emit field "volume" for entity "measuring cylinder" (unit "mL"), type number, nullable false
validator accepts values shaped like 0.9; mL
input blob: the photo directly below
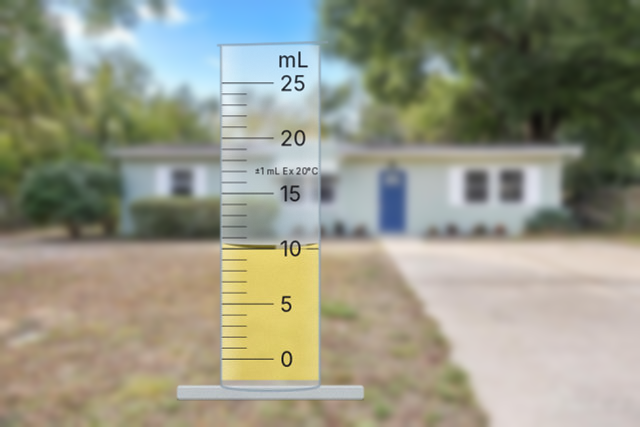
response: 10; mL
